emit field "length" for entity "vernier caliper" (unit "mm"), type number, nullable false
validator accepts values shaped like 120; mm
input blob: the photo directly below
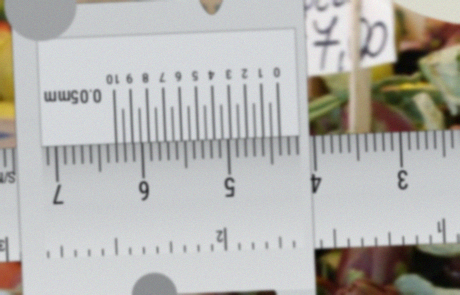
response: 44.0; mm
